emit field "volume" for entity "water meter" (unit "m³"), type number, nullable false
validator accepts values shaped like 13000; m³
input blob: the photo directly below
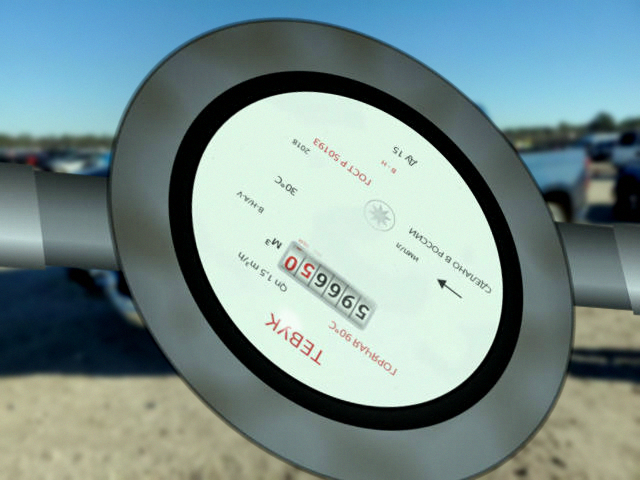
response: 5966.50; m³
